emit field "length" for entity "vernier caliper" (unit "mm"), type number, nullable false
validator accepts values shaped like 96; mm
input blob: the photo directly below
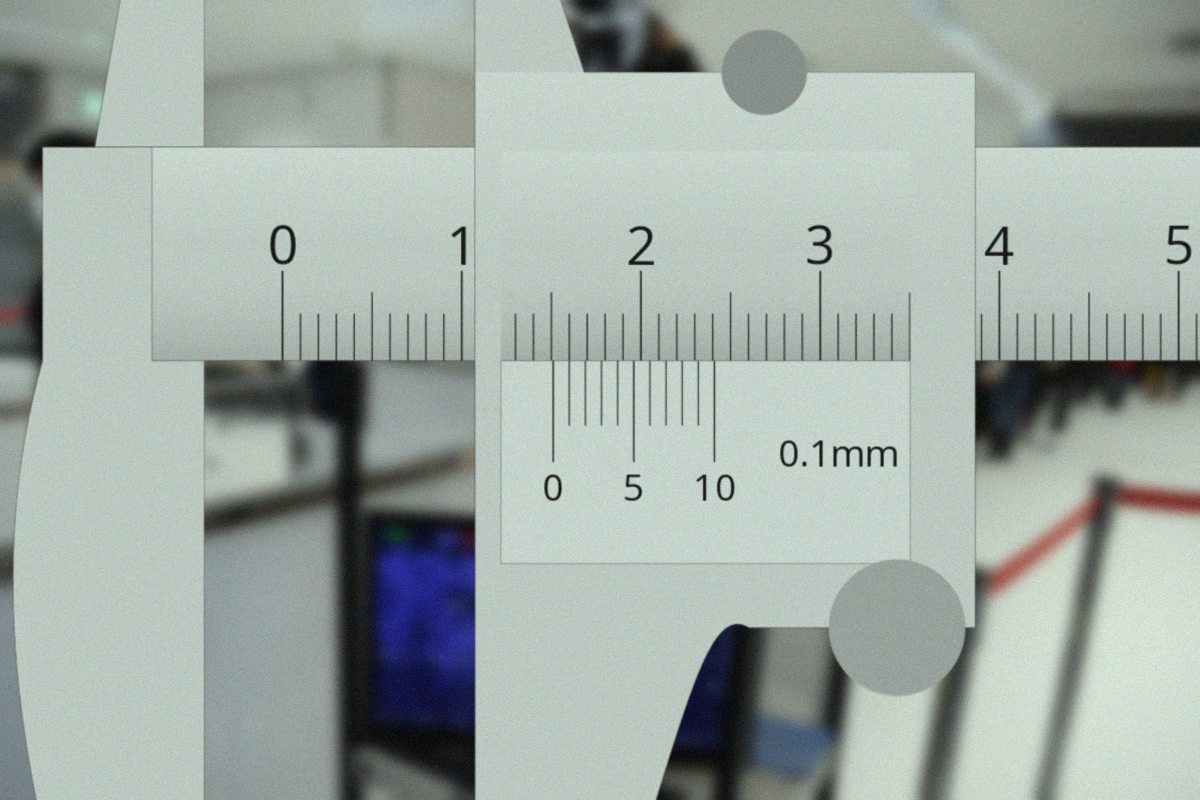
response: 15.1; mm
